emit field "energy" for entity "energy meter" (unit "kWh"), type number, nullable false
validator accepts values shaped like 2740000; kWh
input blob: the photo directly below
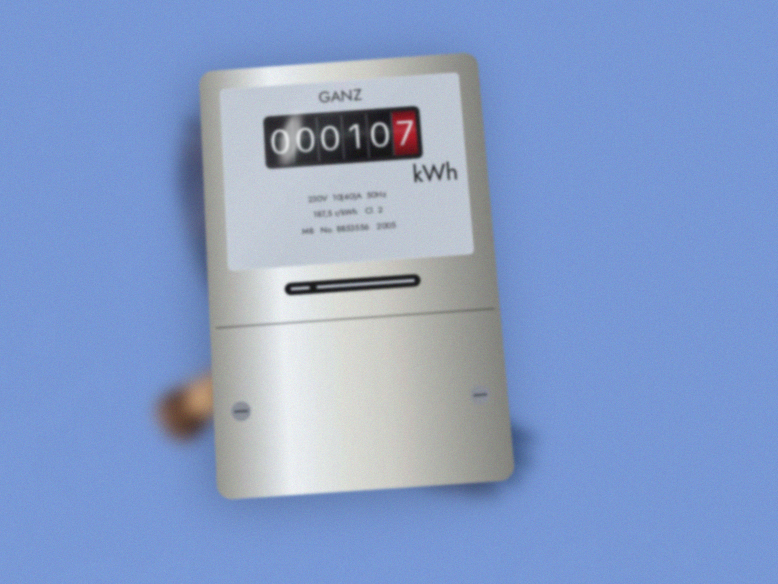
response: 10.7; kWh
